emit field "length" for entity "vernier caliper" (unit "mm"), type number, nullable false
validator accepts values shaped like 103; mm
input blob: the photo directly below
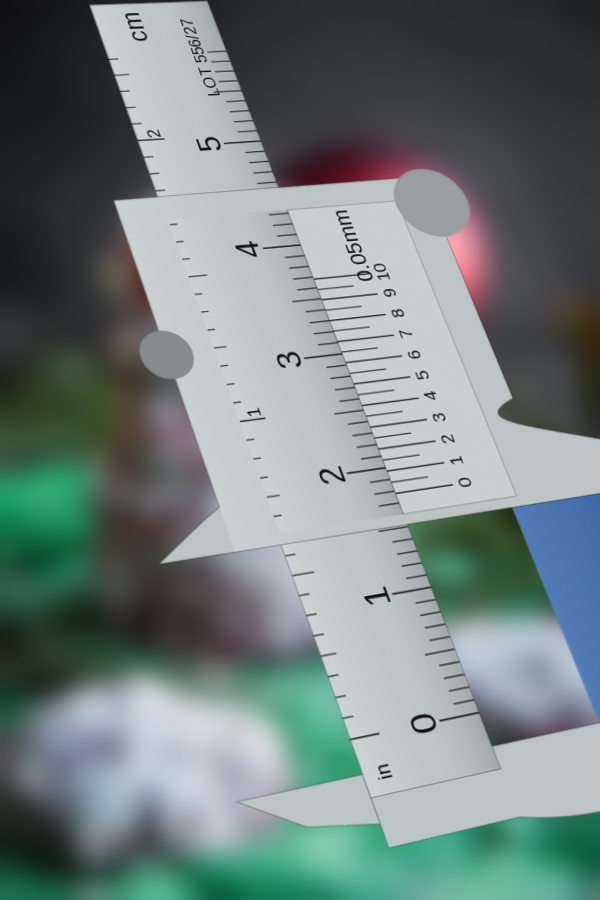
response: 17.8; mm
